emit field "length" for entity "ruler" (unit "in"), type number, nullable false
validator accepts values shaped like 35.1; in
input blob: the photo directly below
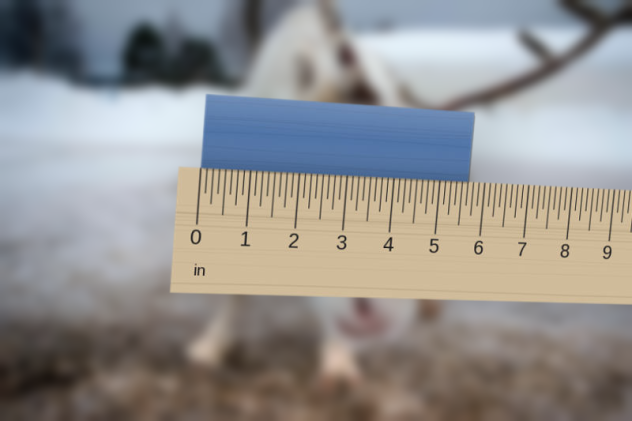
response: 5.625; in
